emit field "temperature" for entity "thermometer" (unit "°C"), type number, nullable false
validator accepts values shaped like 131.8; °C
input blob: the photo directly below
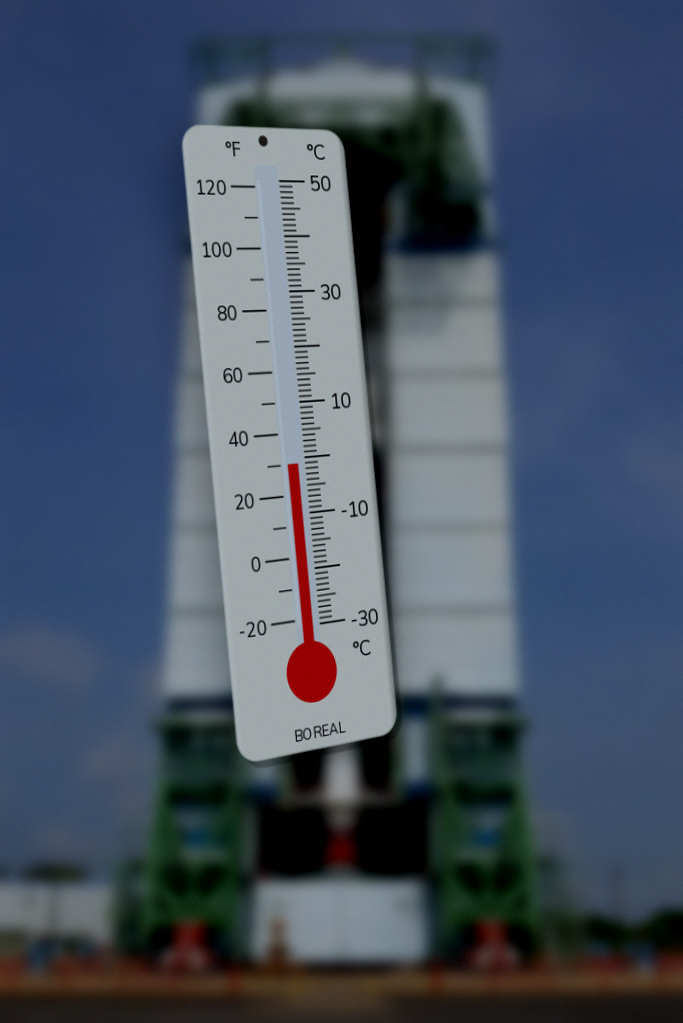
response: -1; °C
